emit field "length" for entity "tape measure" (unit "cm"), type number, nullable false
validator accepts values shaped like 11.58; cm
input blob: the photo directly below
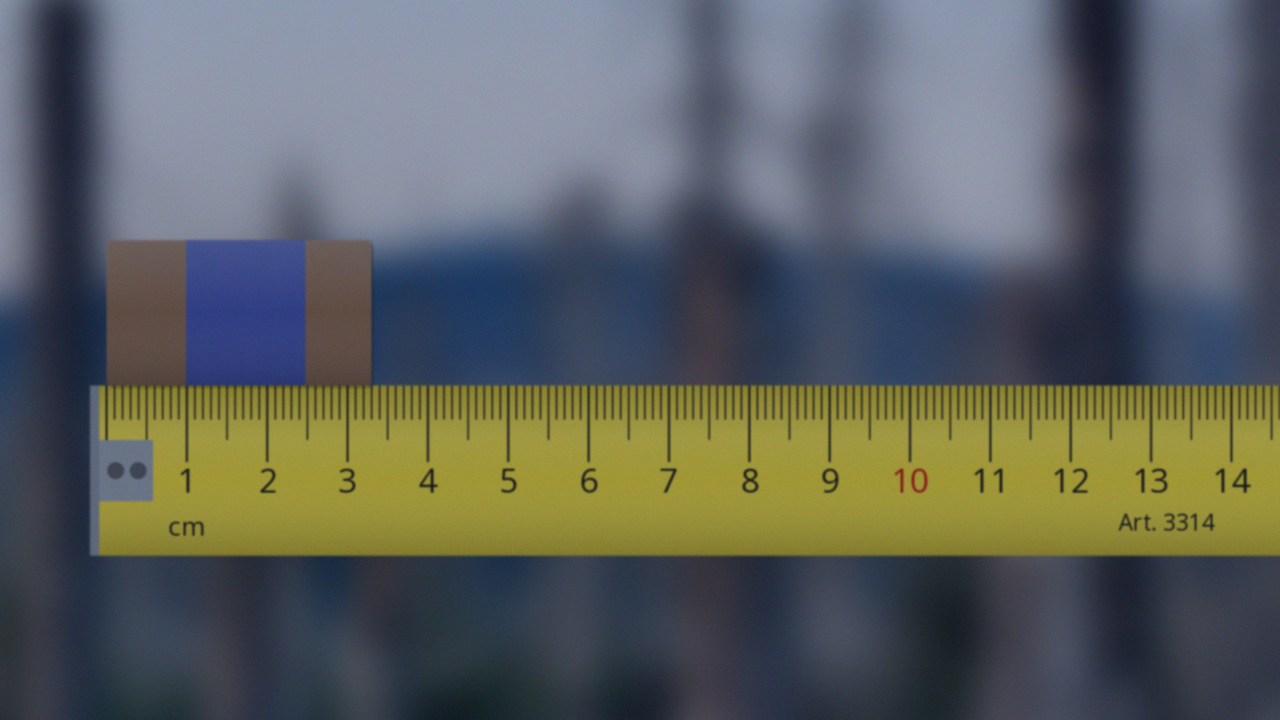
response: 3.3; cm
